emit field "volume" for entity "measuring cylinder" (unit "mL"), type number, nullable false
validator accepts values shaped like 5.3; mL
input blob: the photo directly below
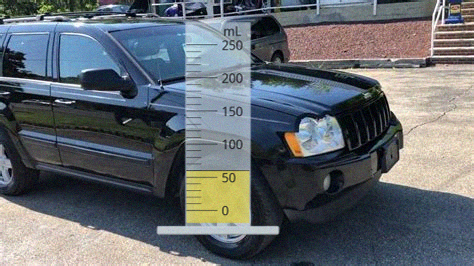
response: 60; mL
